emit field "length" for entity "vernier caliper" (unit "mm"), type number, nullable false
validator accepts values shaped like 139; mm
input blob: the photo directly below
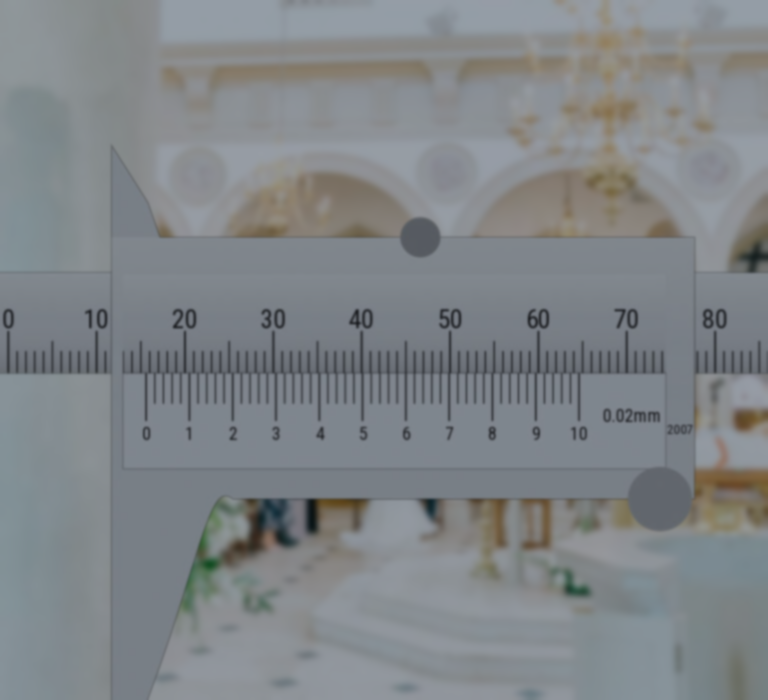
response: 15.6; mm
